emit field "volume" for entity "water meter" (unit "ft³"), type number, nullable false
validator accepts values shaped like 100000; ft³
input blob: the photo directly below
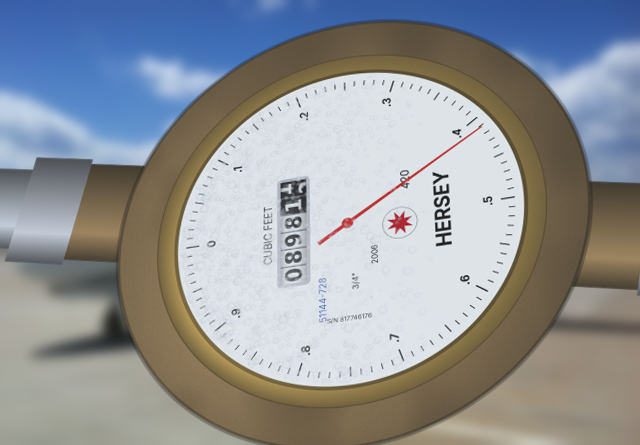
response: 89811.41; ft³
